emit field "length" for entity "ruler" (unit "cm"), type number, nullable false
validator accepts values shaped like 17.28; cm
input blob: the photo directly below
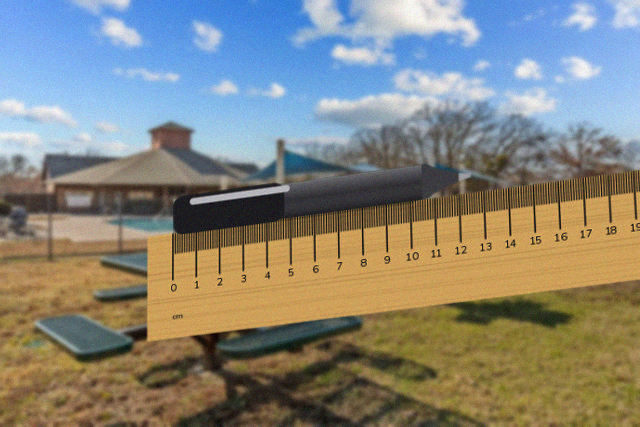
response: 12.5; cm
